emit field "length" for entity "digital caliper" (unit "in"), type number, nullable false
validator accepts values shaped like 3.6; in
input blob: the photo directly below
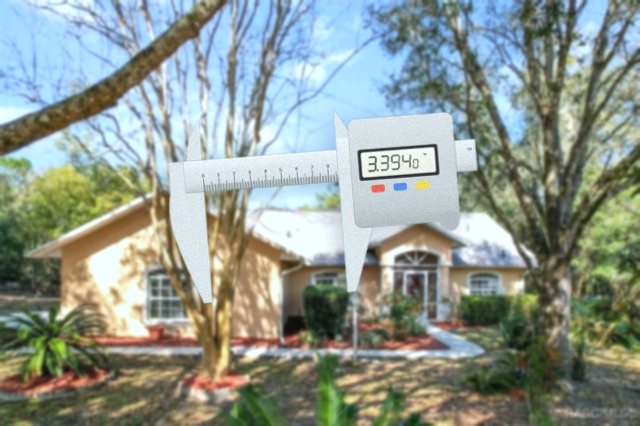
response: 3.3940; in
